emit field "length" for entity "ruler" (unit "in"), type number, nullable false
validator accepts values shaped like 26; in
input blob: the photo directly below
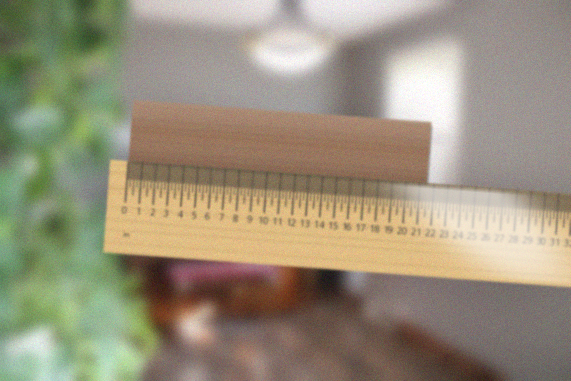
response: 21.5; in
